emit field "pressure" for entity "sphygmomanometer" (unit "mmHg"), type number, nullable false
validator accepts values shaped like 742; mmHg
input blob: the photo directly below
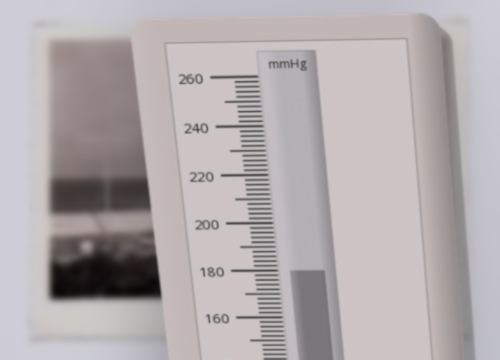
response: 180; mmHg
